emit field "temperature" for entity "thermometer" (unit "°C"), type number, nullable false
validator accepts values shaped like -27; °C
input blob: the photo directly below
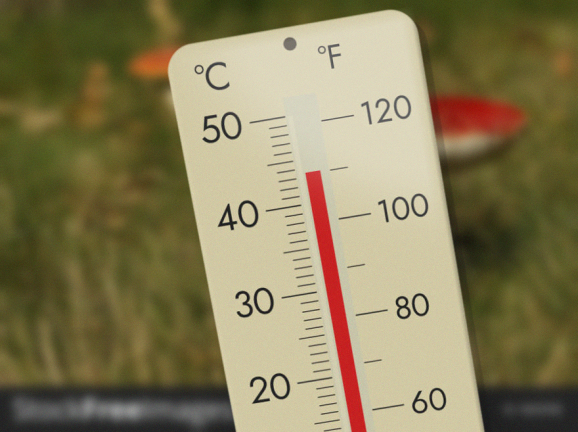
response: 43.5; °C
